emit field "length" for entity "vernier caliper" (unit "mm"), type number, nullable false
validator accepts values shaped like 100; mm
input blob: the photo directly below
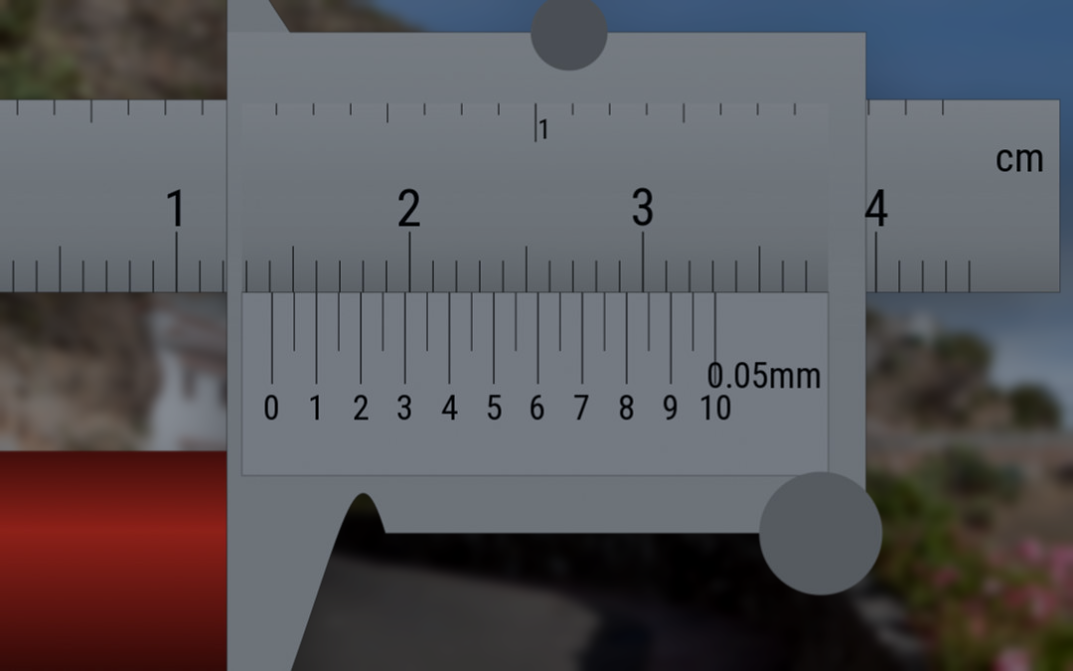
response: 14.10; mm
